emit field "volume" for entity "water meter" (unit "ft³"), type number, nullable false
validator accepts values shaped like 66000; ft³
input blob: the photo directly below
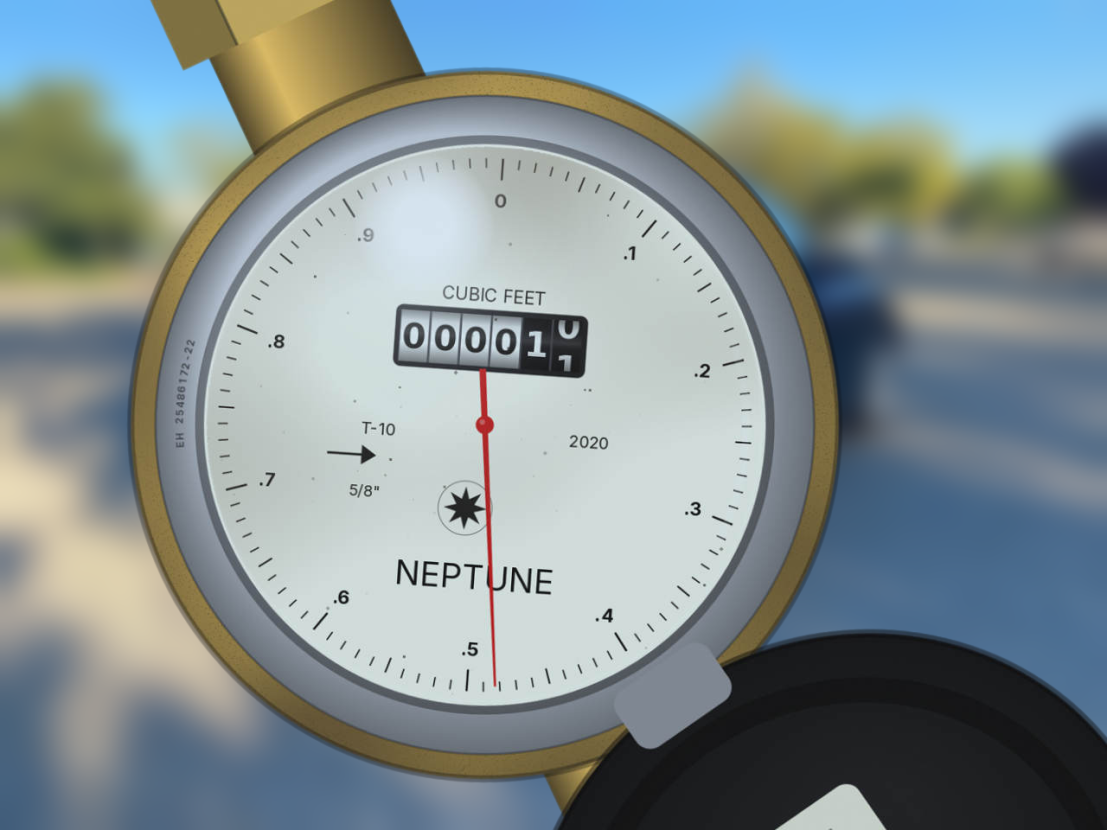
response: 10.48; ft³
